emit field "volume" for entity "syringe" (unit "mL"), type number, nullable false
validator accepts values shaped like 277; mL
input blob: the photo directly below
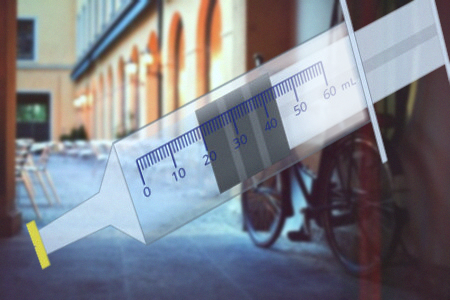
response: 20; mL
